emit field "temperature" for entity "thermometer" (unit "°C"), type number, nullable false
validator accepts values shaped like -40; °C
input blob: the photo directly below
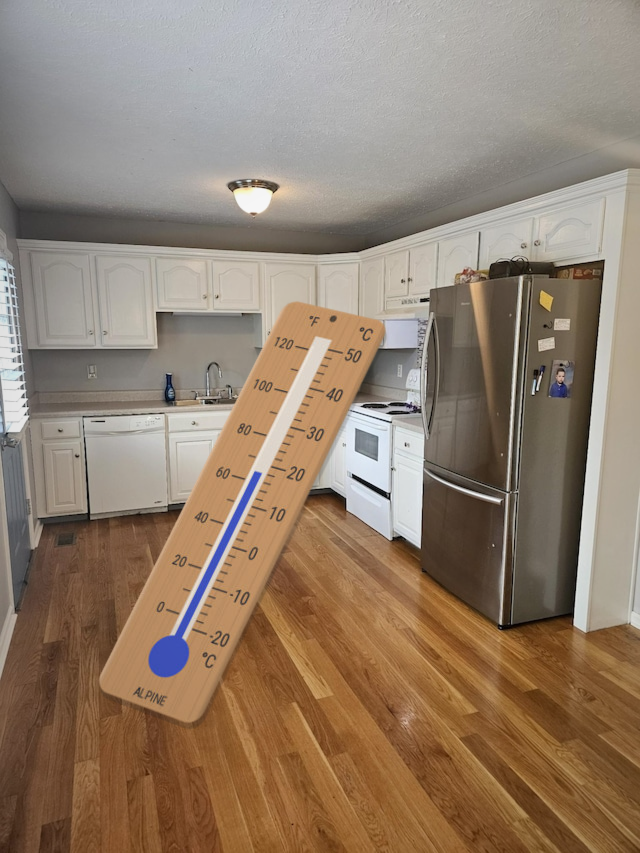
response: 18; °C
